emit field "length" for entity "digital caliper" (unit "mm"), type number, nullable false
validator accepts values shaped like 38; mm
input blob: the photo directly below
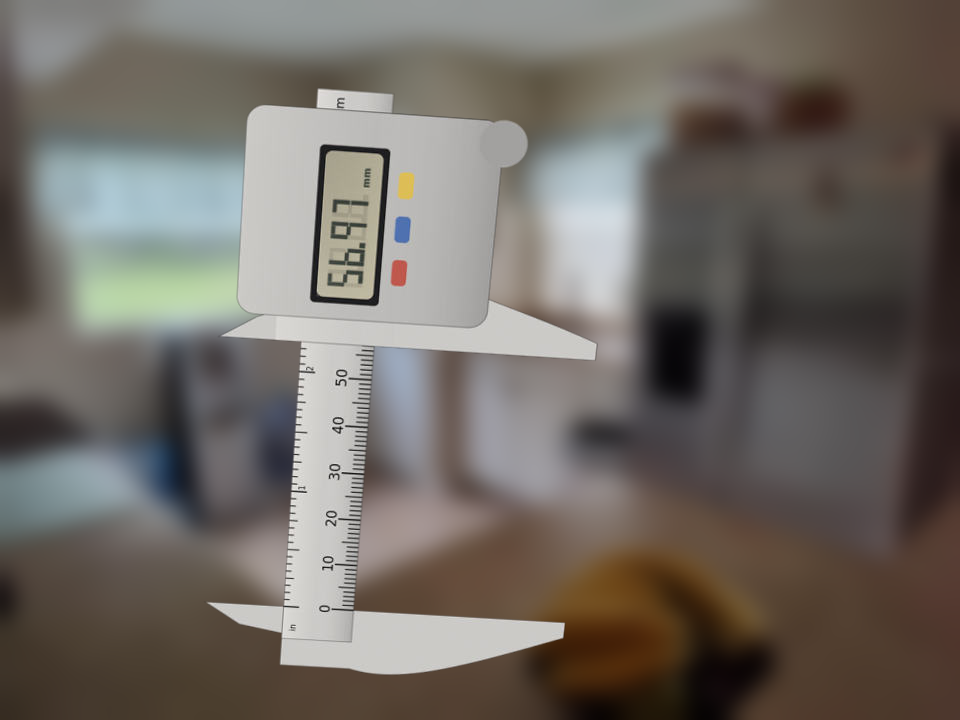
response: 56.97; mm
